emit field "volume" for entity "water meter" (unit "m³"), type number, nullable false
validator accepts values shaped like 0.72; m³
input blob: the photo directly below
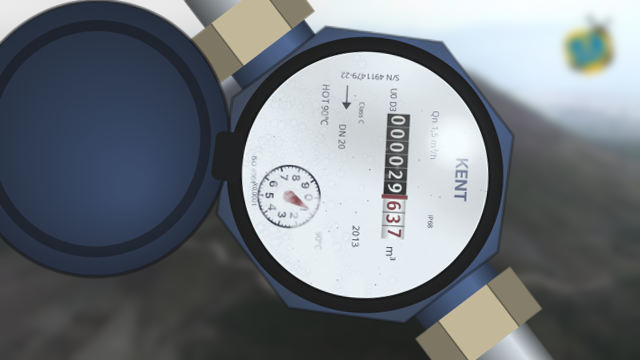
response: 29.6370; m³
